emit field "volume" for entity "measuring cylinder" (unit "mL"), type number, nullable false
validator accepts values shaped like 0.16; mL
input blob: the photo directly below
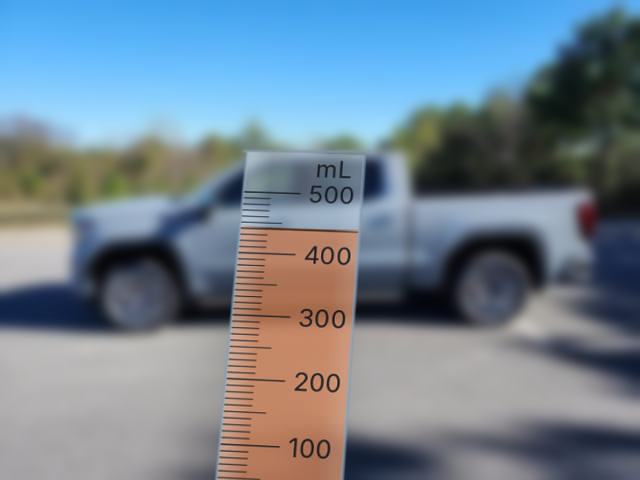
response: 440; mL
